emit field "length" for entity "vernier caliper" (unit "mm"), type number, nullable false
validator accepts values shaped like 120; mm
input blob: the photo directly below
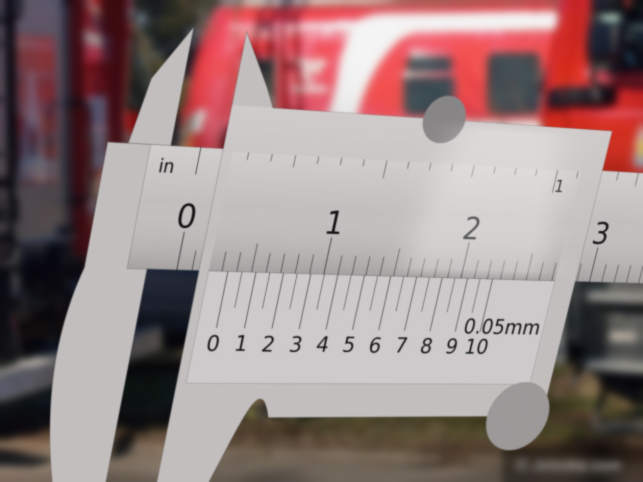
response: 3.4; mm
